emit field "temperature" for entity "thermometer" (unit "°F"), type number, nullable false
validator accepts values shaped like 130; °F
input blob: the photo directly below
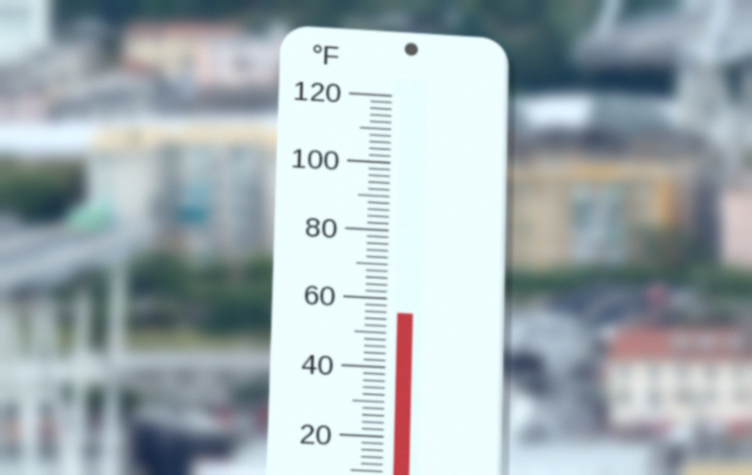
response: 56; °F
